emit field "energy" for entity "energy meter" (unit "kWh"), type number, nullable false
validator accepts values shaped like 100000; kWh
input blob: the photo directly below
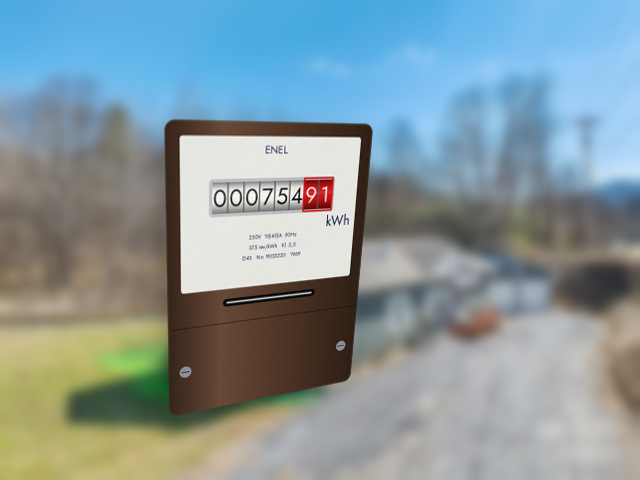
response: 754.91; kWh
